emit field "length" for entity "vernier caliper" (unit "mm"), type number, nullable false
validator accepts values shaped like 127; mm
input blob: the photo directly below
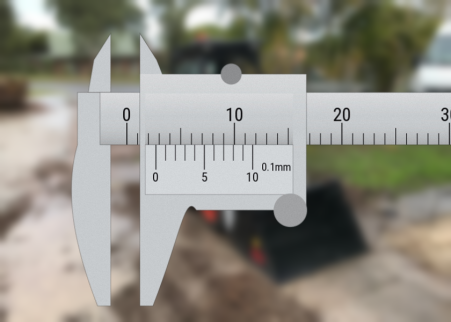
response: 2.7; mm
